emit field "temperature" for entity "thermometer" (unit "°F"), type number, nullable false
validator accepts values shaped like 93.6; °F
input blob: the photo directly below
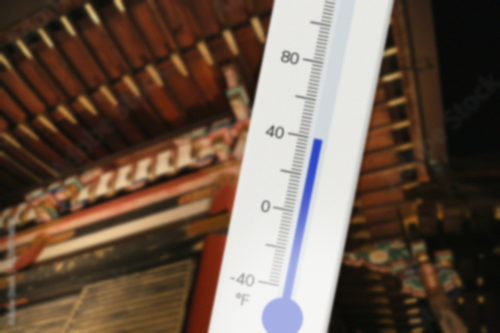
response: 40; °F
